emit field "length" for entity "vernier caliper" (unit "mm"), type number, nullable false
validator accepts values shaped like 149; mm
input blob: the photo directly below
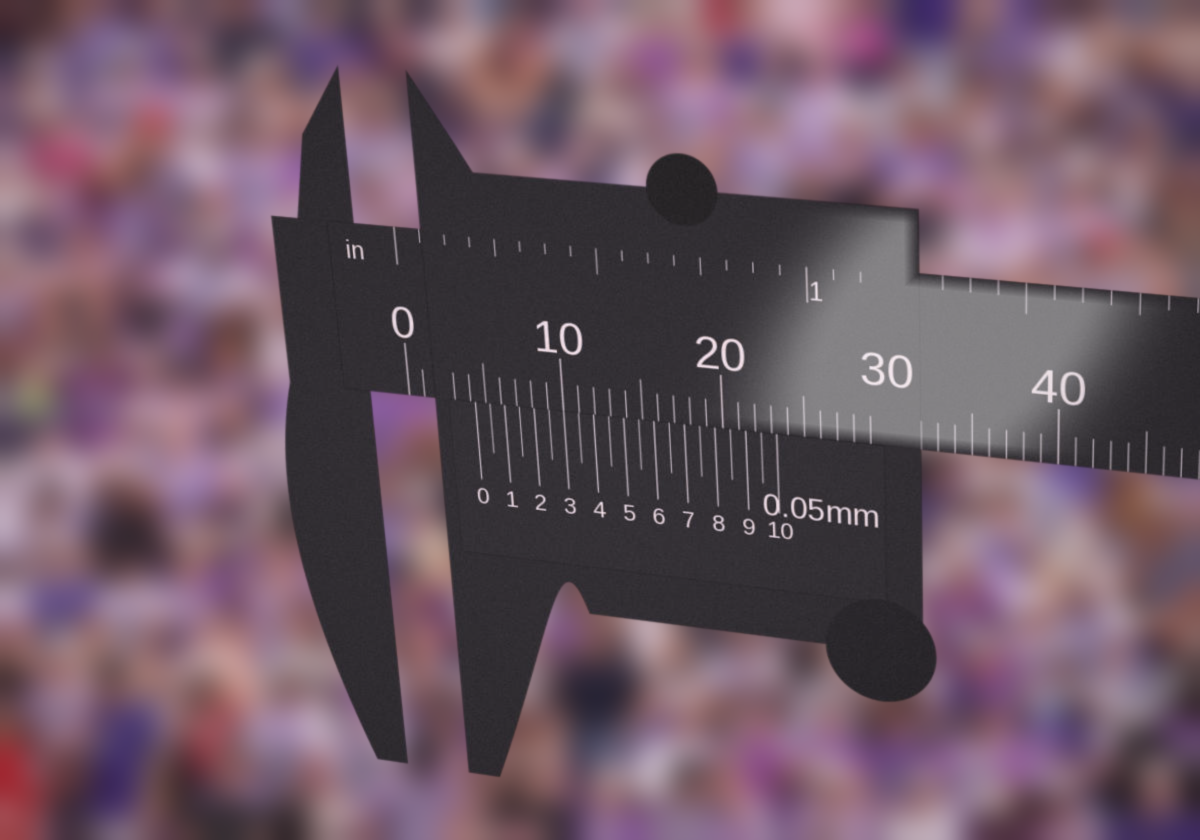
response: 4.3; mm
